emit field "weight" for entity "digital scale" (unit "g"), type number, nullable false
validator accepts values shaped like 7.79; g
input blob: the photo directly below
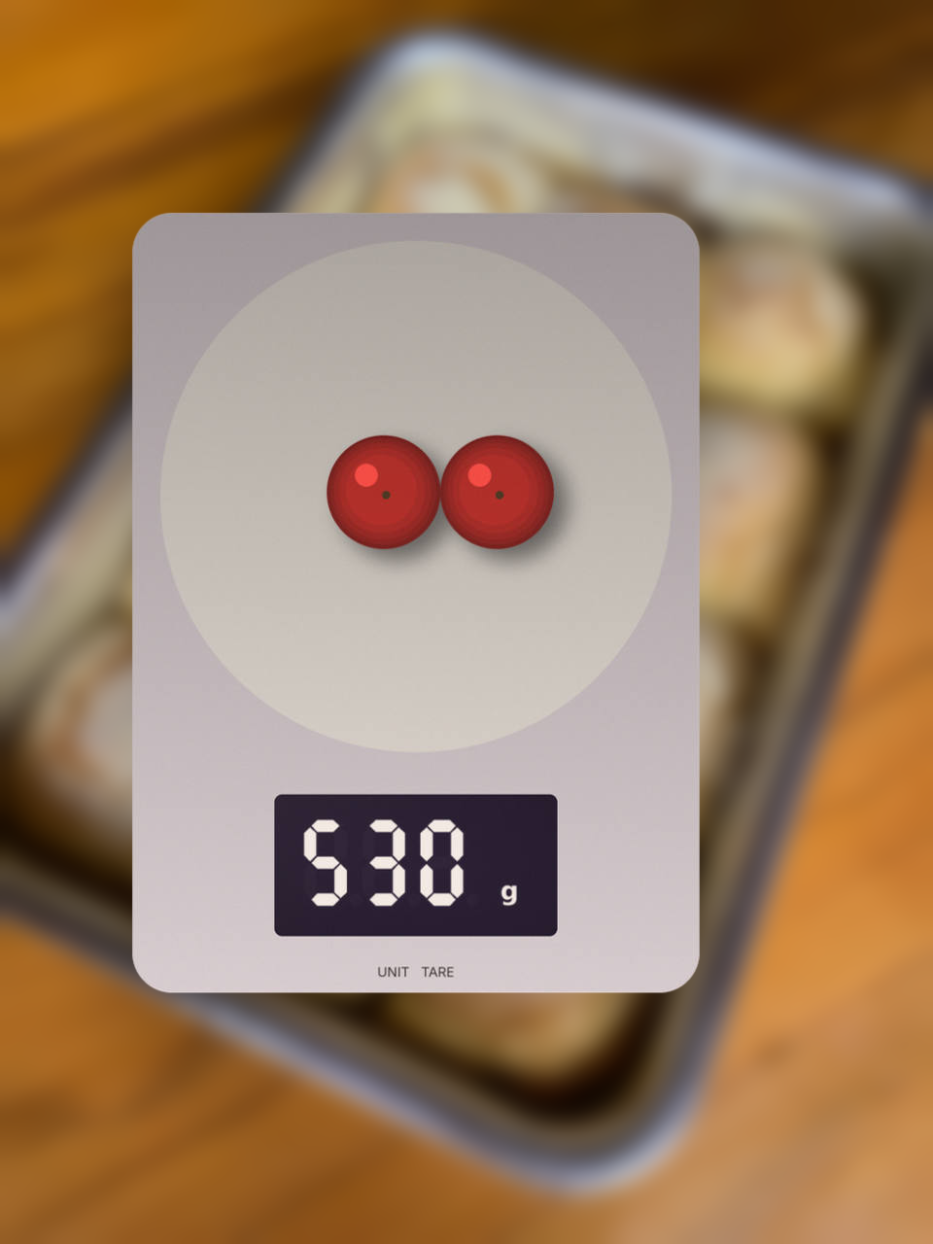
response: 530; g
